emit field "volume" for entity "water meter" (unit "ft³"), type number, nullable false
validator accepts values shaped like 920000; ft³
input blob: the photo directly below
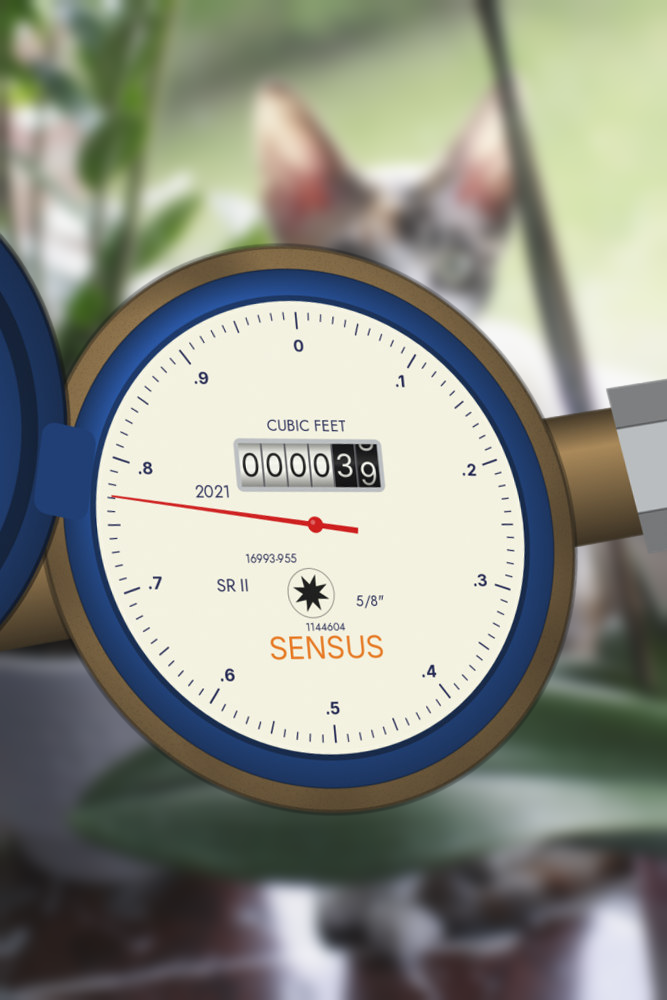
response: 38.77; ft³
